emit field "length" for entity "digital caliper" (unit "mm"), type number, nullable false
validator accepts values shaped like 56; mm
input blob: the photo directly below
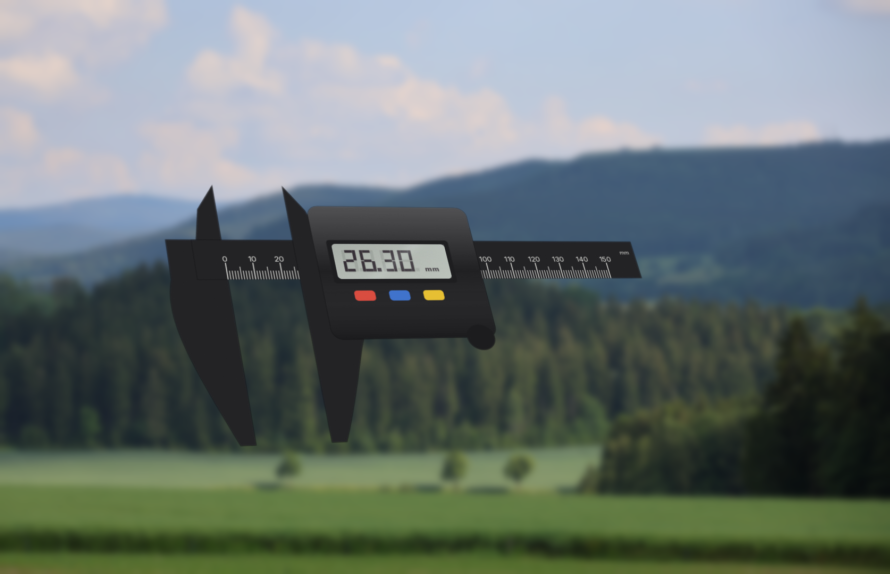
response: 26.30; mm
